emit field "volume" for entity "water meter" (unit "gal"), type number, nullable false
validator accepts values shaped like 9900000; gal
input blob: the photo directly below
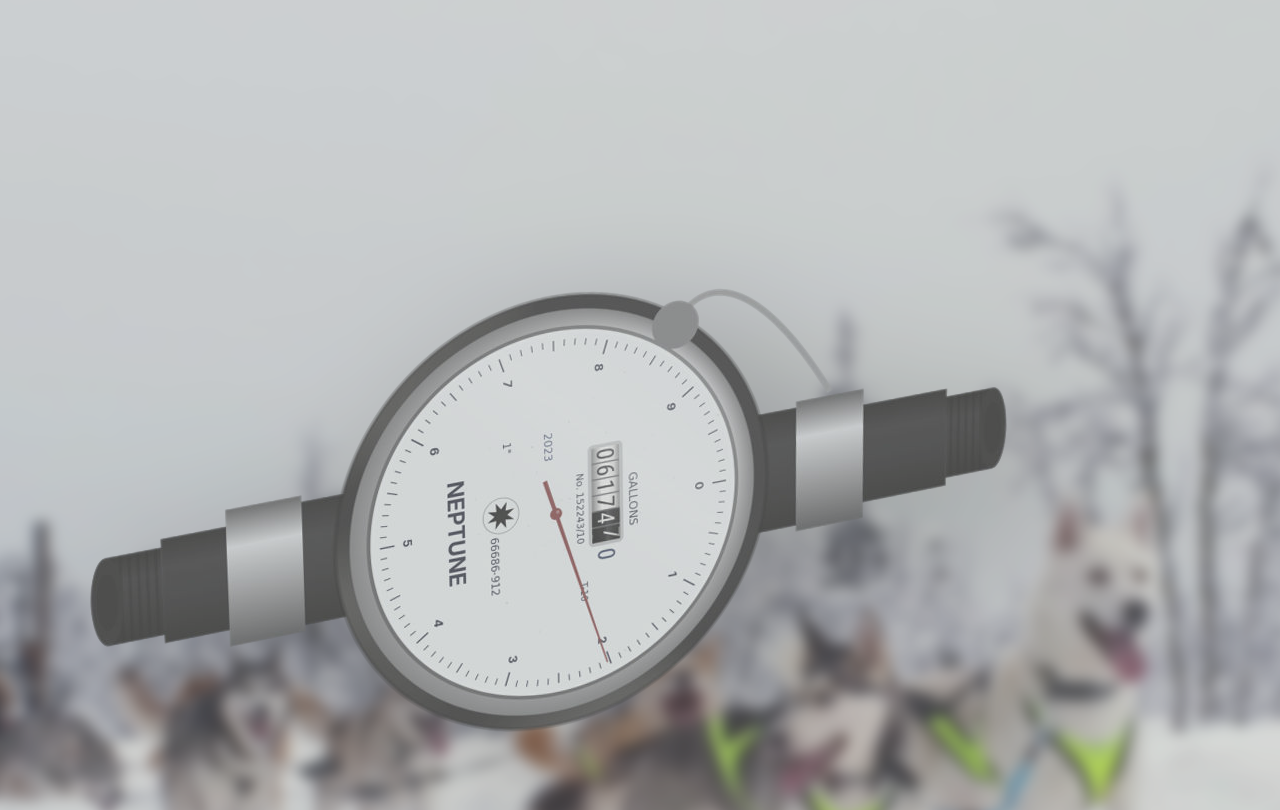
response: 617472.0; gal
